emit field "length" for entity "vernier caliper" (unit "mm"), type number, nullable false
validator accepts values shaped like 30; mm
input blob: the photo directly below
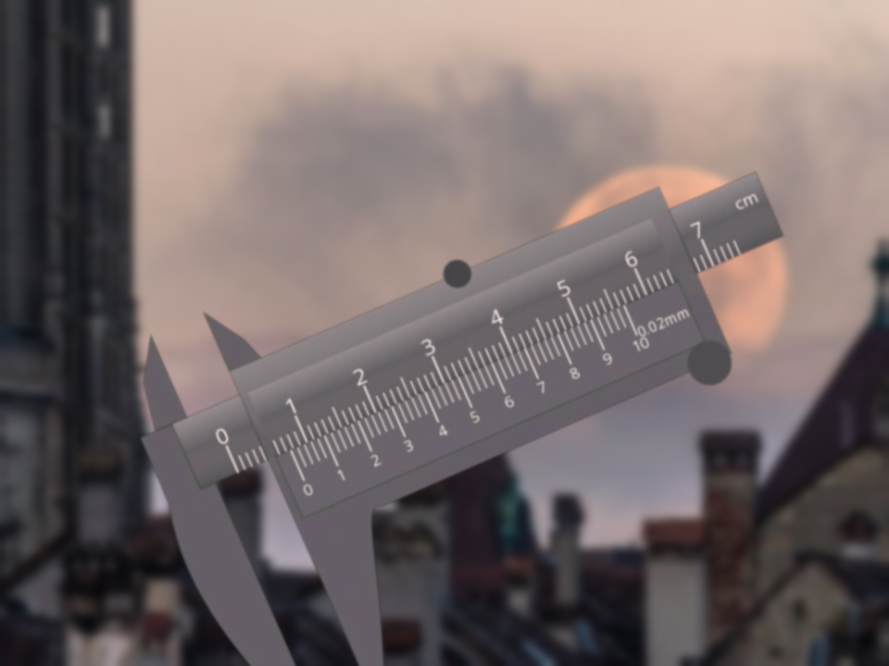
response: 7.6; mm
